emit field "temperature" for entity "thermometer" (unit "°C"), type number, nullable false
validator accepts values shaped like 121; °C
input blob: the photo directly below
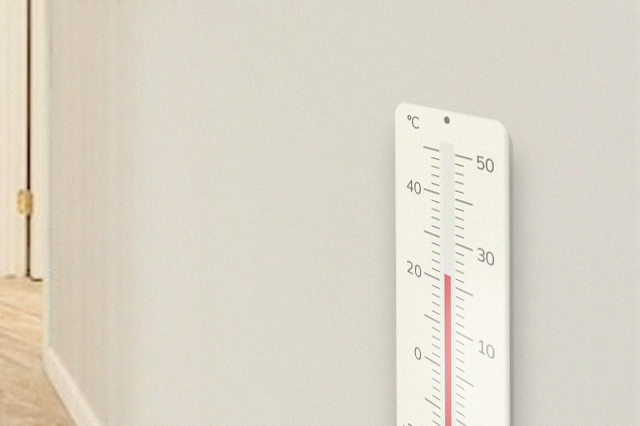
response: 22; °C
